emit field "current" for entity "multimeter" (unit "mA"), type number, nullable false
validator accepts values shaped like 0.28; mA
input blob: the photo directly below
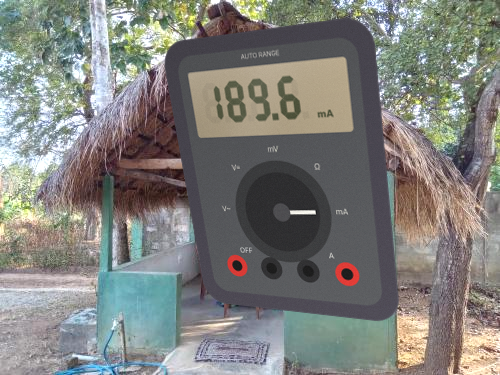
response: 189.6; mA
